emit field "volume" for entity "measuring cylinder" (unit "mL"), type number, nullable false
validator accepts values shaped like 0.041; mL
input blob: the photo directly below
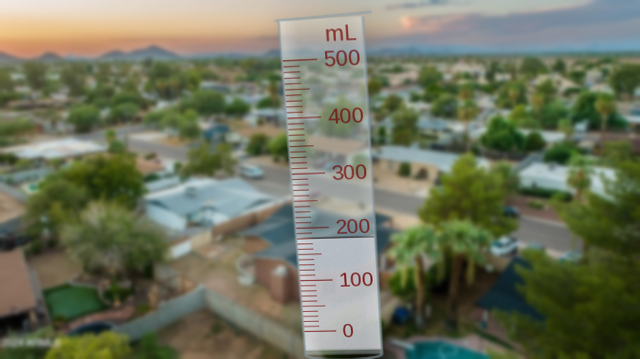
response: 180; mL
